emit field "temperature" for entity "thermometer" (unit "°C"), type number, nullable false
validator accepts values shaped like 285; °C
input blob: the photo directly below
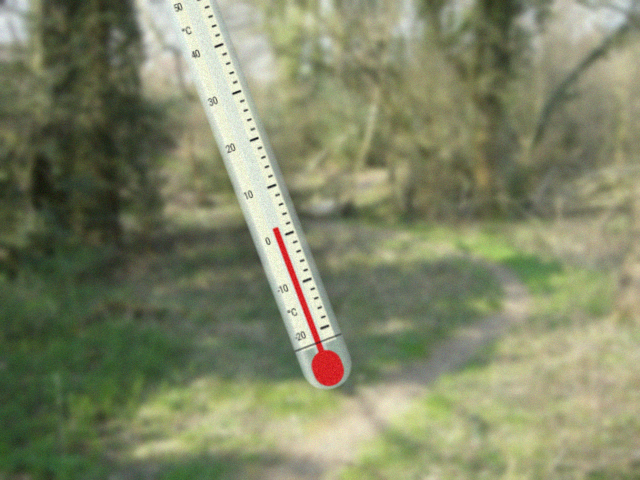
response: 2; °C
